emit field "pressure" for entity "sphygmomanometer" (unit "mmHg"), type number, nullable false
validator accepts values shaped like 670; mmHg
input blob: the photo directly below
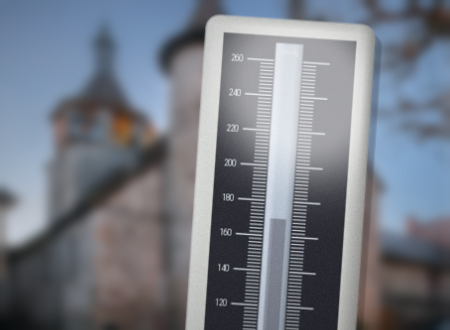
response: 170; mmHg
